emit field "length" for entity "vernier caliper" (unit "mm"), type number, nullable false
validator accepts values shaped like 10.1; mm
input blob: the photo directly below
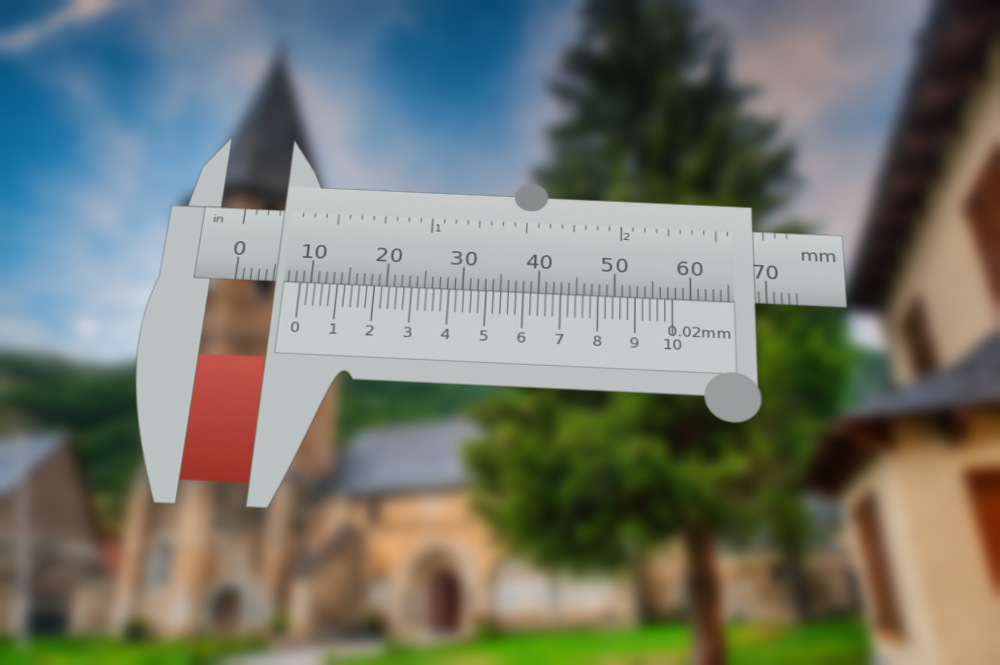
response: 8.6; mm
